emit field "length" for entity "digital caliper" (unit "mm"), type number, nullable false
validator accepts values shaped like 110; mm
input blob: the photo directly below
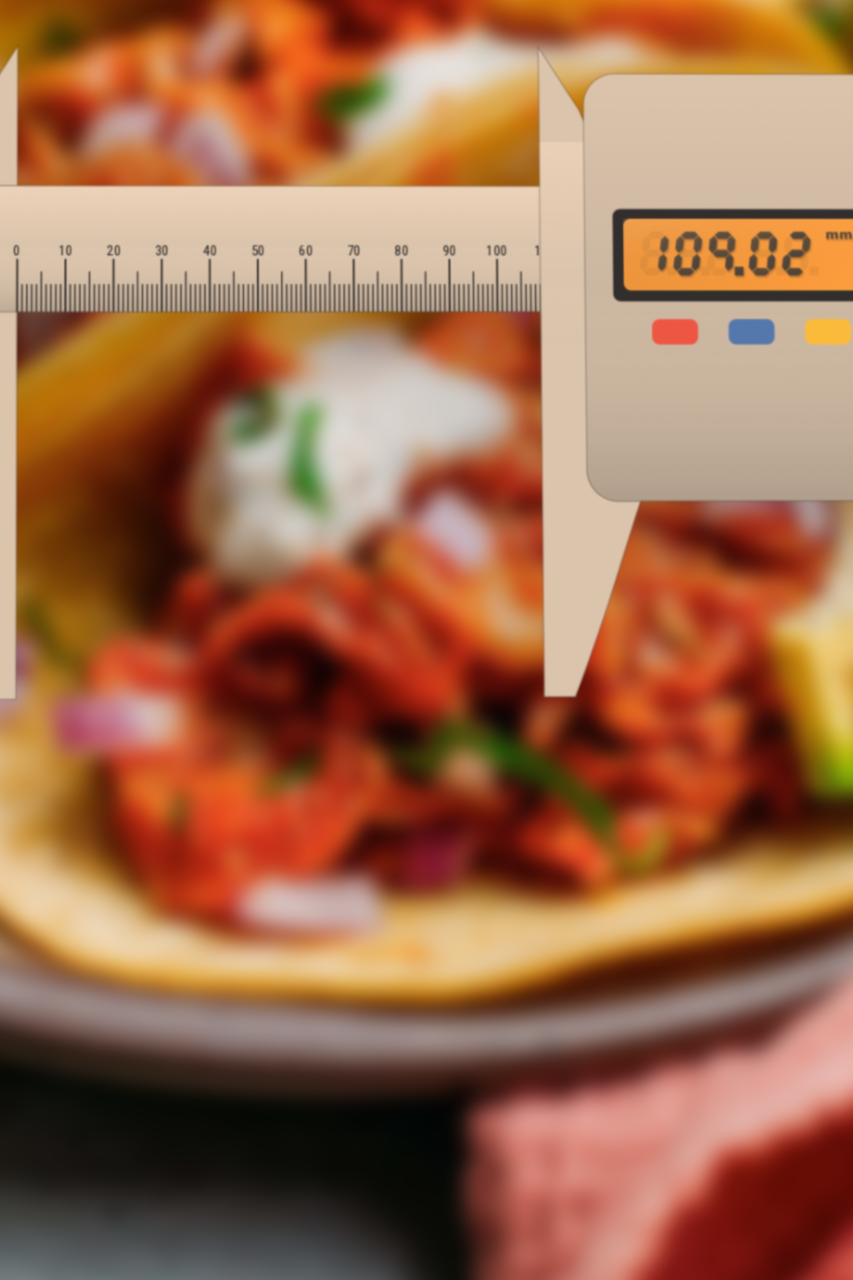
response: 109.02; mm
